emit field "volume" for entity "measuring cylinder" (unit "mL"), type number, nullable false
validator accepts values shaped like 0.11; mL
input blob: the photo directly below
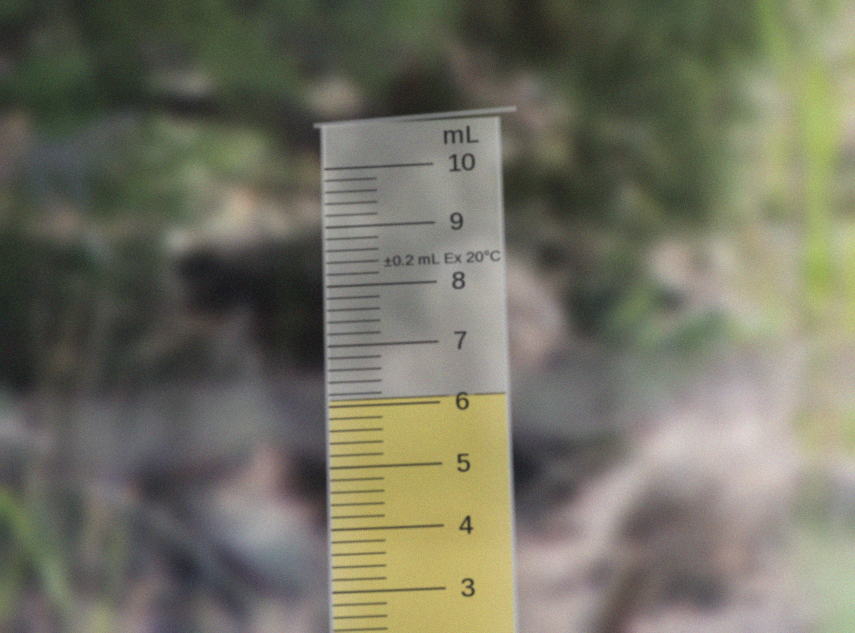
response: 6.1; mL
